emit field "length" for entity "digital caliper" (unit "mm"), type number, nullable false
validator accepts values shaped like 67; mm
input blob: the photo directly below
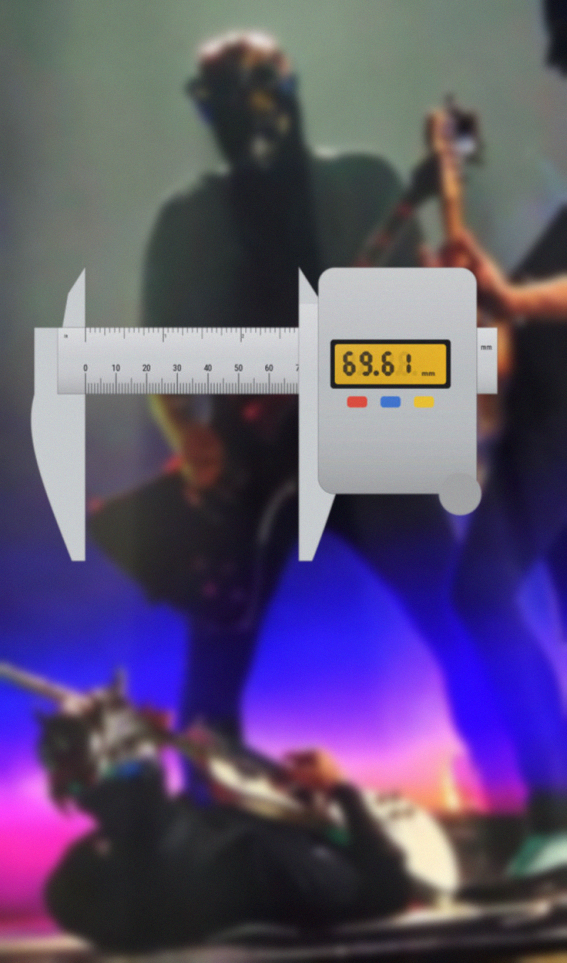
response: 69.61; mm
